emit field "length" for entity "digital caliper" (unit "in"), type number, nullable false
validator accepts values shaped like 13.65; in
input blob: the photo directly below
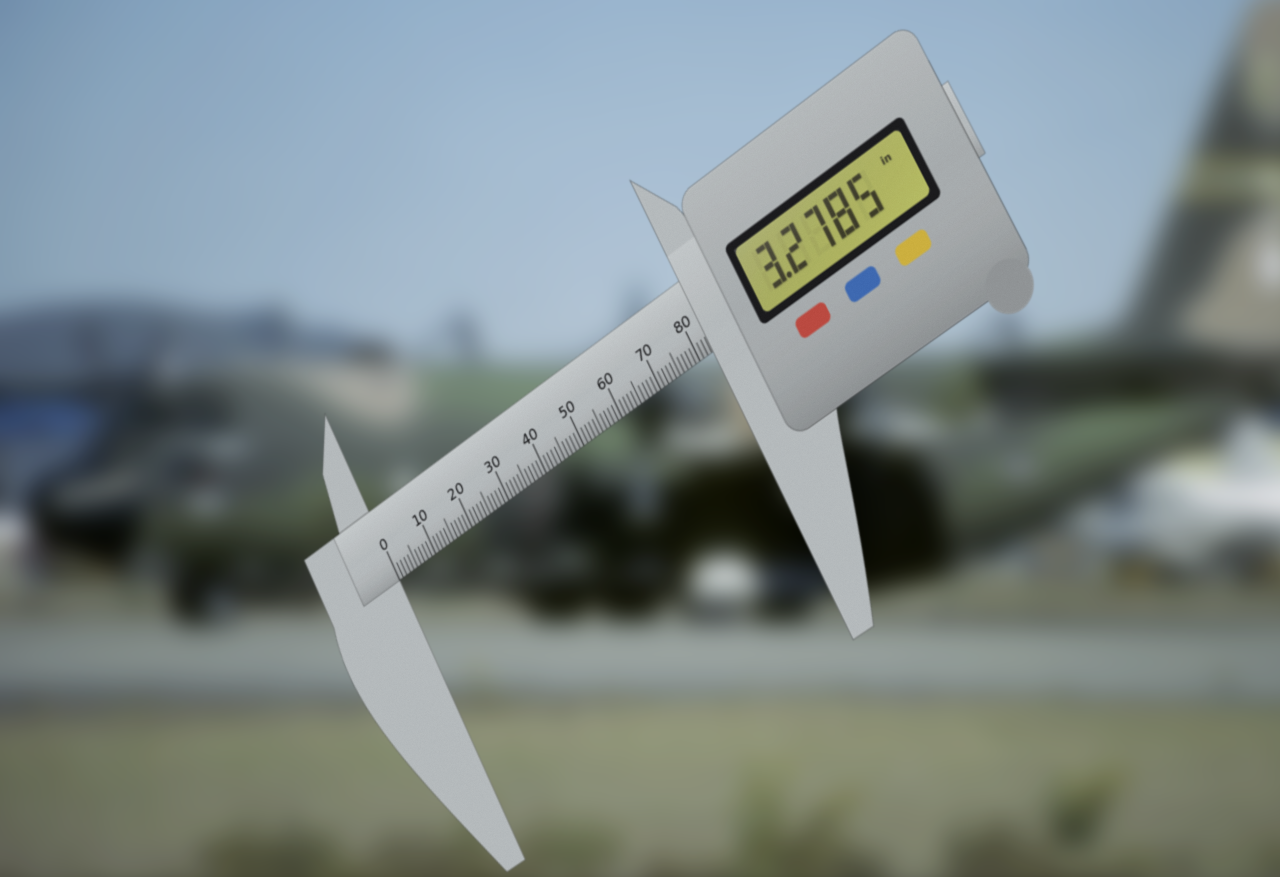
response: 3.2785; in
